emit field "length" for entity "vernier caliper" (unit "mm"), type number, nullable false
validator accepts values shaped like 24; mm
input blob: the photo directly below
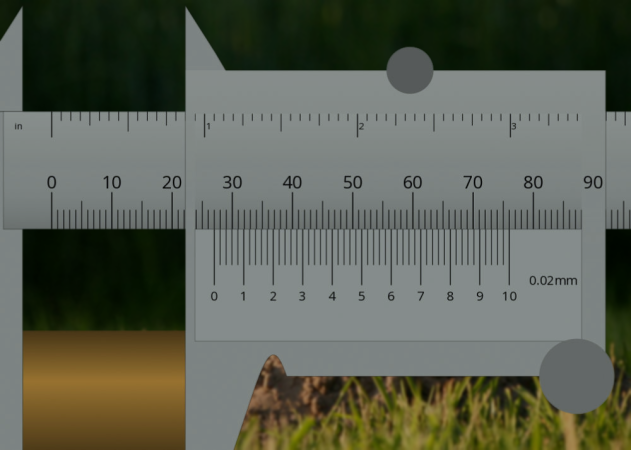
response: 27.0; mm
